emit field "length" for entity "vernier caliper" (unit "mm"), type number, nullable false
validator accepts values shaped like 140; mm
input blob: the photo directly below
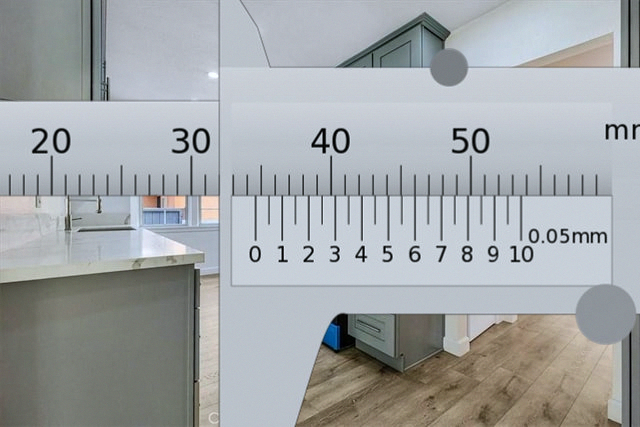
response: 34.6; mm
